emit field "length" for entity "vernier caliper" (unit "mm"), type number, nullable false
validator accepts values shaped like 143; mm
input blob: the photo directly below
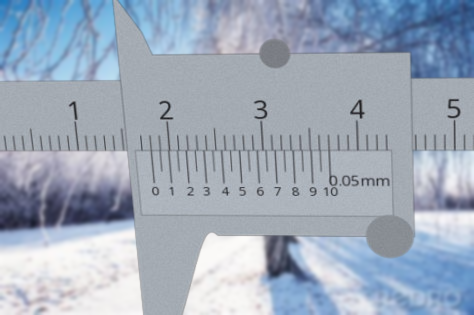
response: 18.0; mm
